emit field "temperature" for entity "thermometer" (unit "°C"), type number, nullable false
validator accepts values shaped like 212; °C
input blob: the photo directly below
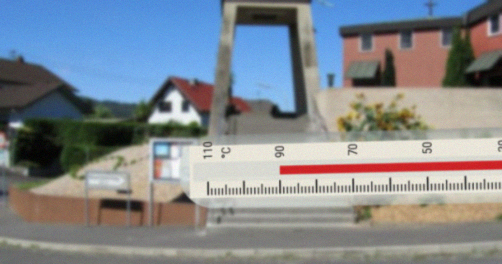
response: 90; °C
